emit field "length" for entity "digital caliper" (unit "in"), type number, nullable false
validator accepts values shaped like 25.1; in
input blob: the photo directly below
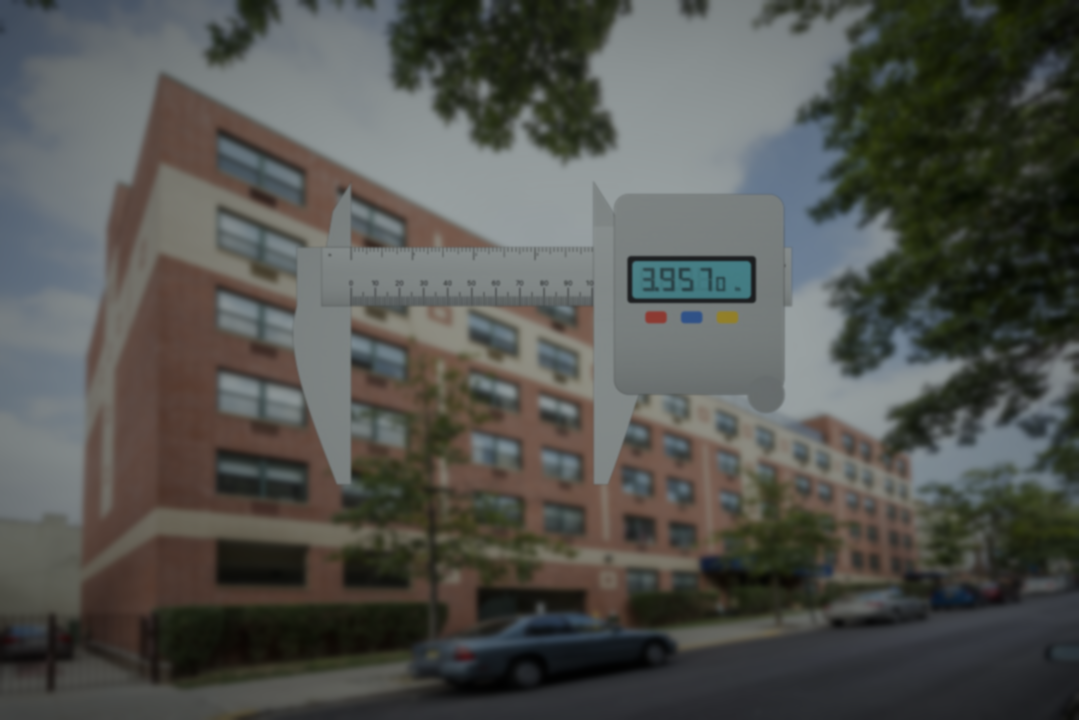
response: 3.9570; in
